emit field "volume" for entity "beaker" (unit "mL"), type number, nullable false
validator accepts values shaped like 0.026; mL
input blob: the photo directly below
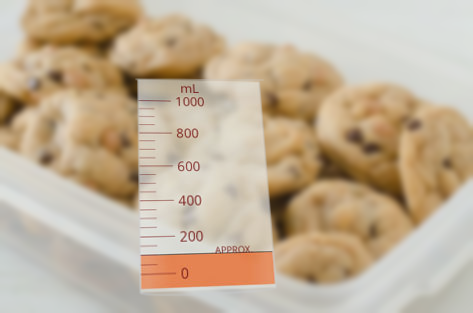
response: 100; mL
